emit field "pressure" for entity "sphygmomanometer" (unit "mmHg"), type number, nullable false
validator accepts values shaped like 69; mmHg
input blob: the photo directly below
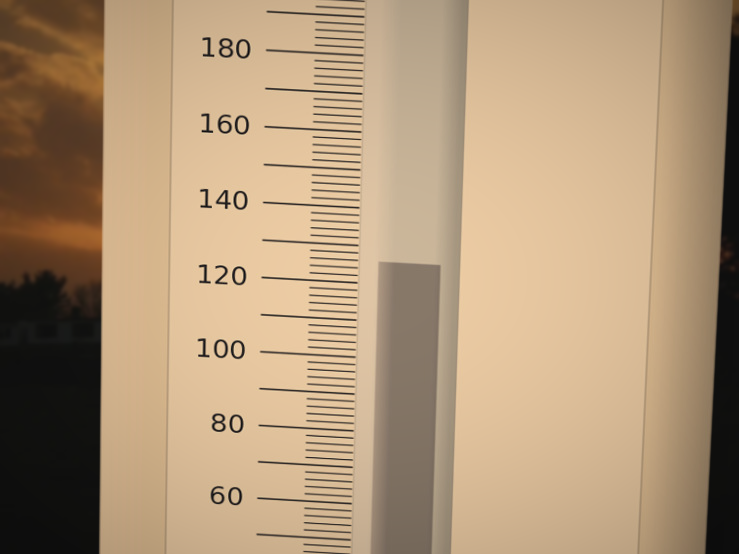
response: 126; mmHg
